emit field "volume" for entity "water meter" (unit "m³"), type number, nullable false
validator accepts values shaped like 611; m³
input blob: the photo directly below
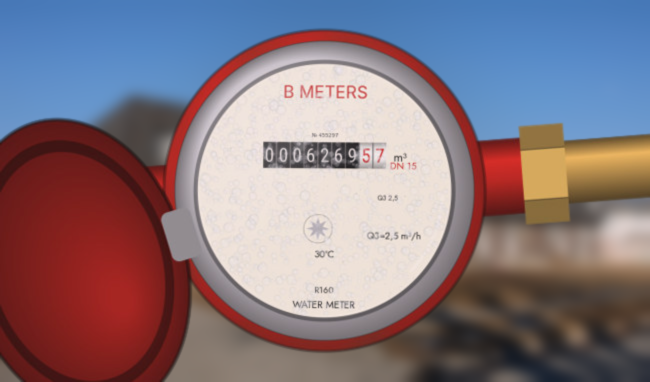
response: 6269.57; m³
